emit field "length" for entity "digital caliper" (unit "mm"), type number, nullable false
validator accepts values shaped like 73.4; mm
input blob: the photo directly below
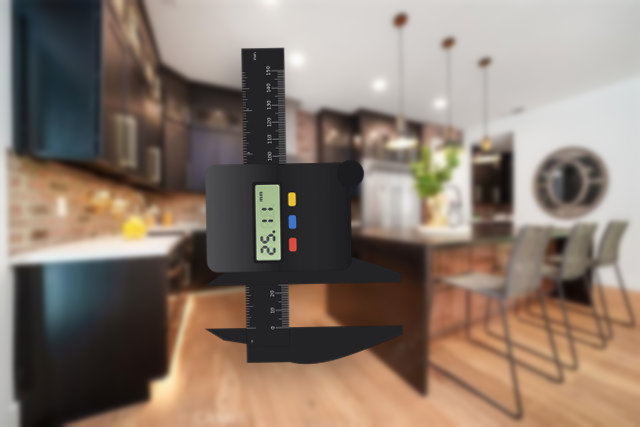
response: 25.11; mm
